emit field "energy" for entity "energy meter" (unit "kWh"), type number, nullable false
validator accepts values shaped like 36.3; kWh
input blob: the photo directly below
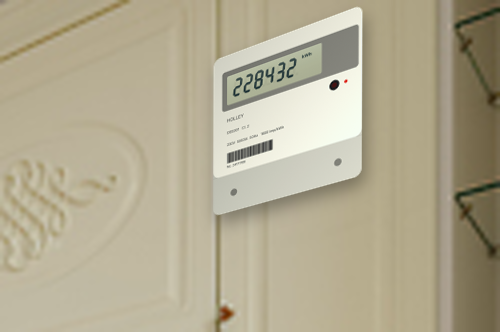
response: 228432; kWh
